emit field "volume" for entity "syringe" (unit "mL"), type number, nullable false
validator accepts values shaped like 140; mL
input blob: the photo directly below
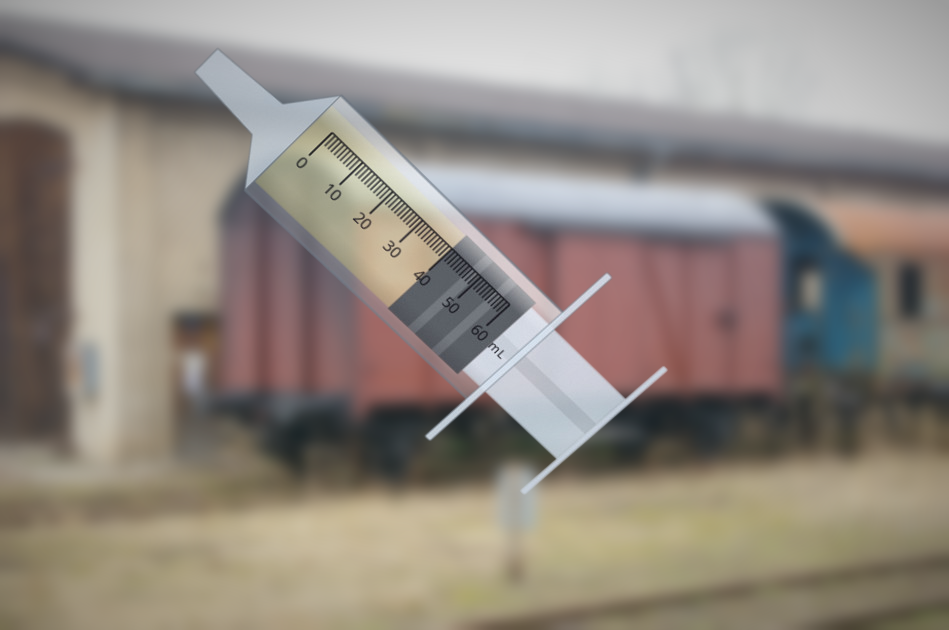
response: 40; mL
